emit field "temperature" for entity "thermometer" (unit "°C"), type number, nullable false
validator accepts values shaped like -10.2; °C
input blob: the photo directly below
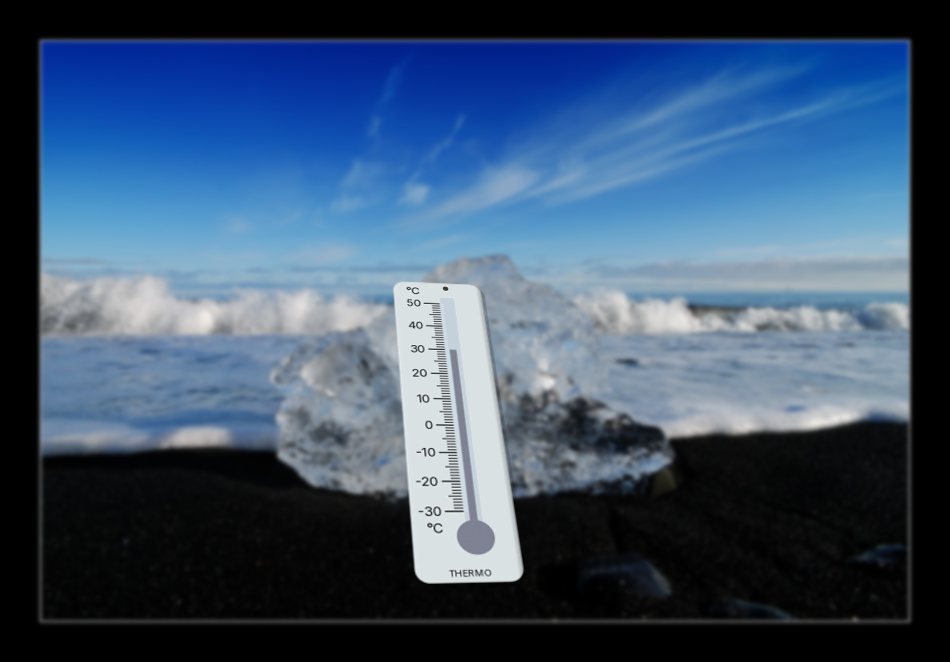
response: 30; °C
